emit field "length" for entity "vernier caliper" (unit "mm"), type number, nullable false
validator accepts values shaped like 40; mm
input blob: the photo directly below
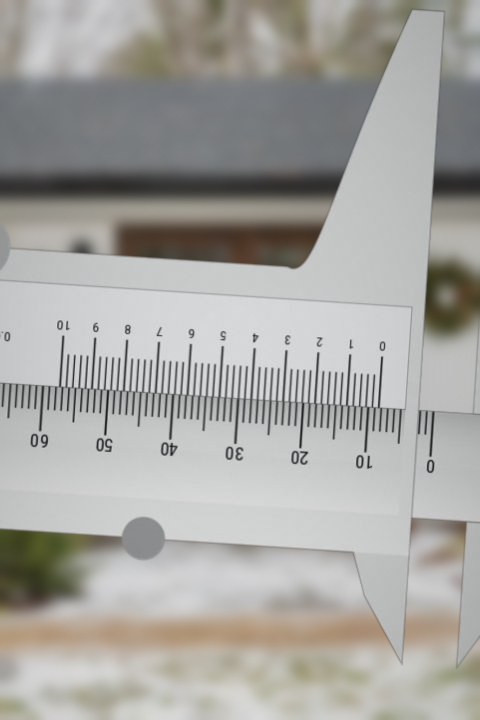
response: 8.4; mm
